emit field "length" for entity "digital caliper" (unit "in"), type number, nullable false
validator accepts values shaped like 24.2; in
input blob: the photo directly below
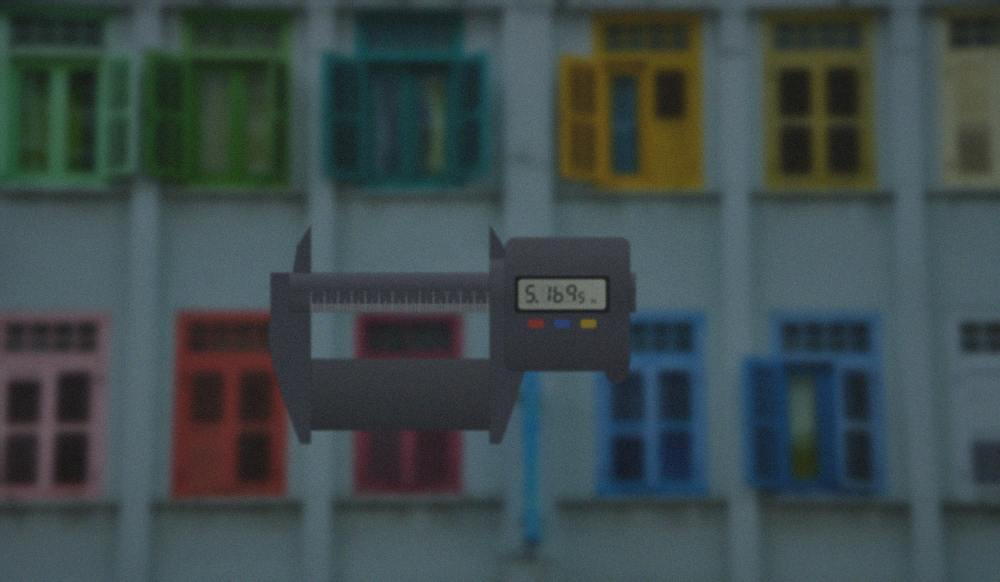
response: 5.1695; in
